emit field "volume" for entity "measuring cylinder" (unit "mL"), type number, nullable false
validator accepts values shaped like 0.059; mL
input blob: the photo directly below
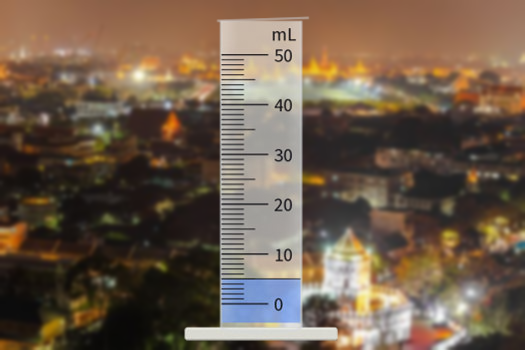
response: 5; mL
